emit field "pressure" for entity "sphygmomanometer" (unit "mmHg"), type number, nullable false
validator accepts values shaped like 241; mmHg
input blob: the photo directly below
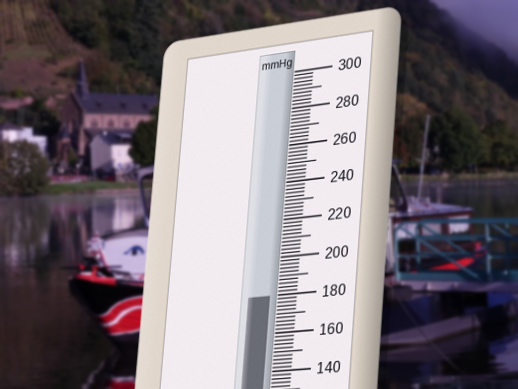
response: 180; mmHg
